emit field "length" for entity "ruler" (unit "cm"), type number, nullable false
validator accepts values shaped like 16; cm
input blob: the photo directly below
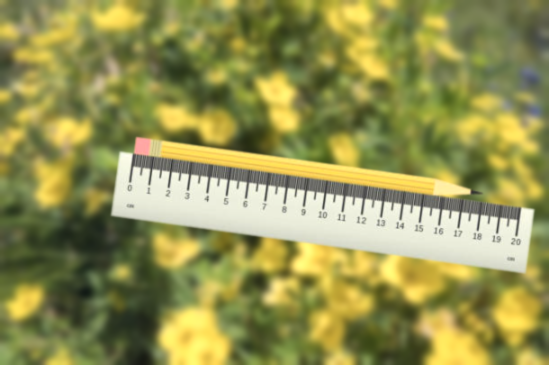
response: 18; cm
